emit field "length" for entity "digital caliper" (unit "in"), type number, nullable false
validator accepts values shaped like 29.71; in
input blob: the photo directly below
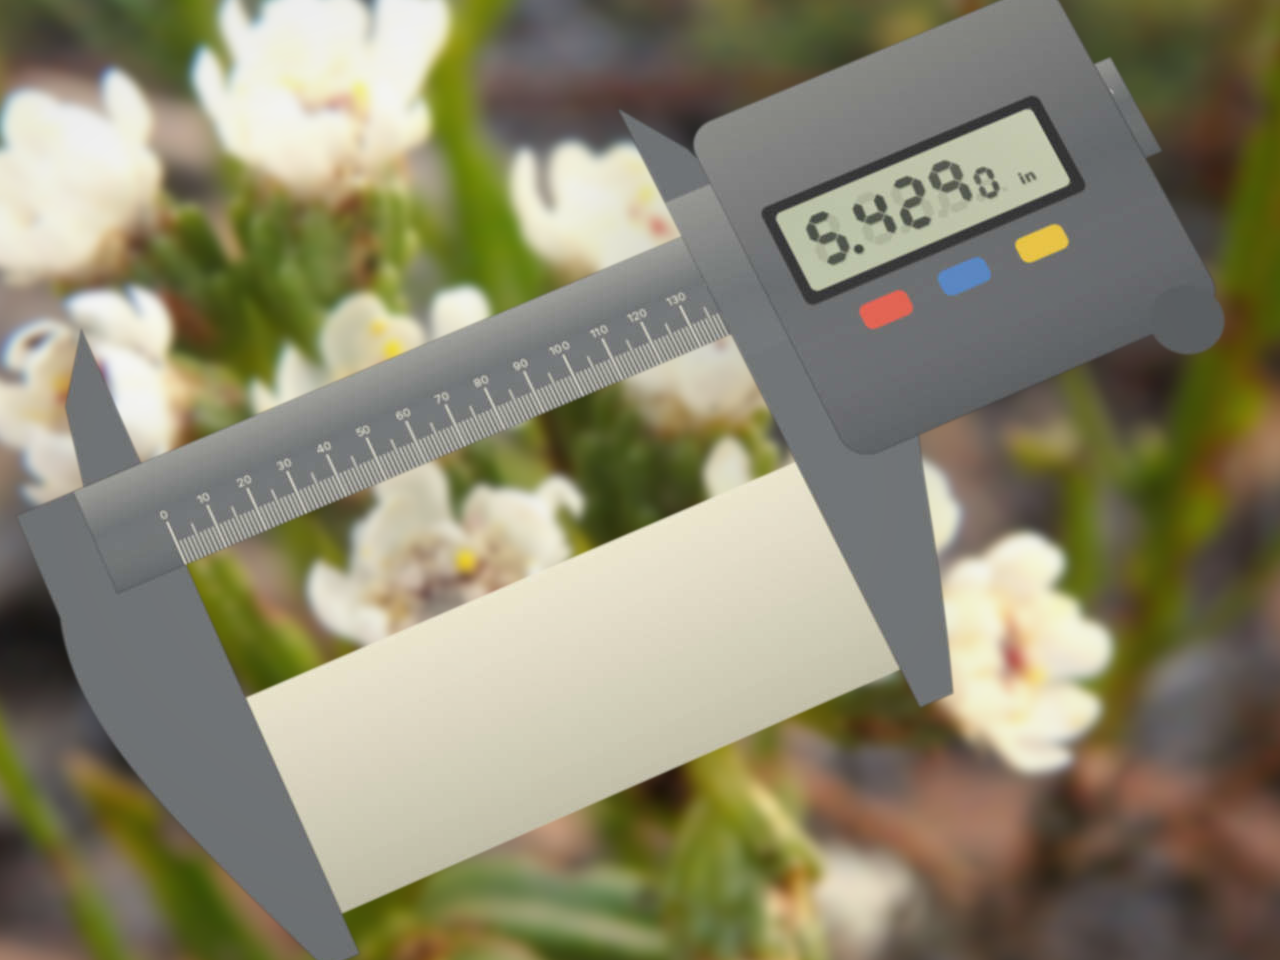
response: 5.4290; in
